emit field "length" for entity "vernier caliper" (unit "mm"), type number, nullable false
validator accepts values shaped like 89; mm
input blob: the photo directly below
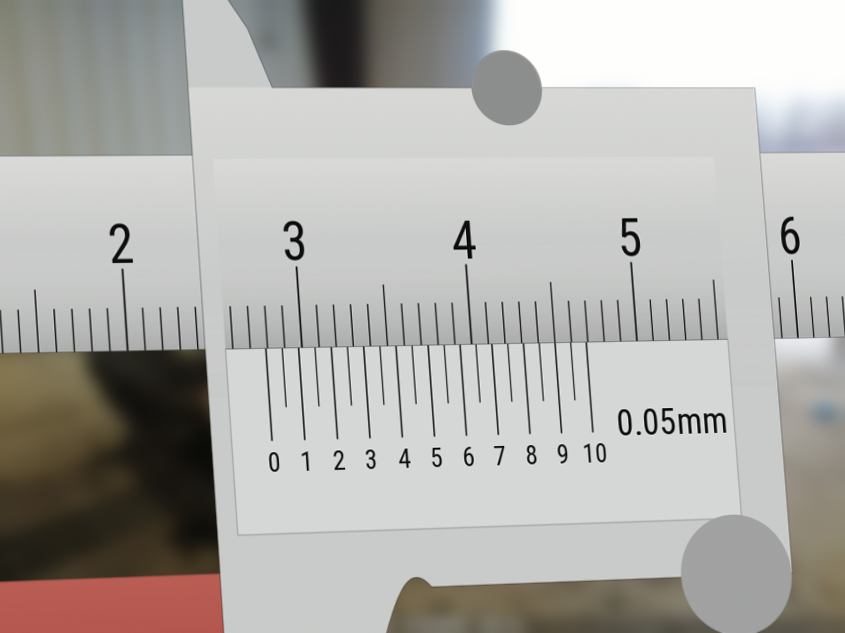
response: 27.9; mm
